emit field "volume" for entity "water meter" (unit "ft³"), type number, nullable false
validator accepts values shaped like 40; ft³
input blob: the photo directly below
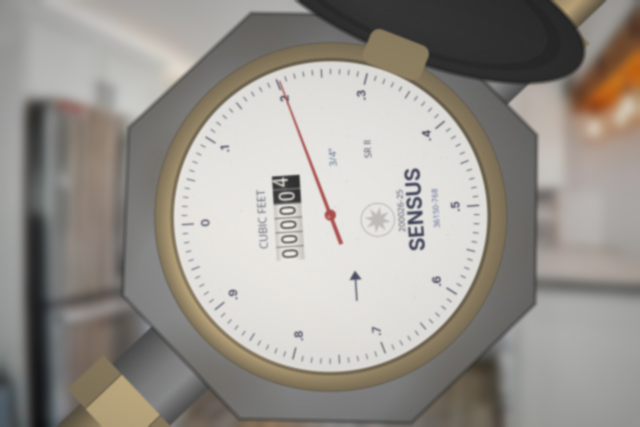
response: 4.20; ft³
